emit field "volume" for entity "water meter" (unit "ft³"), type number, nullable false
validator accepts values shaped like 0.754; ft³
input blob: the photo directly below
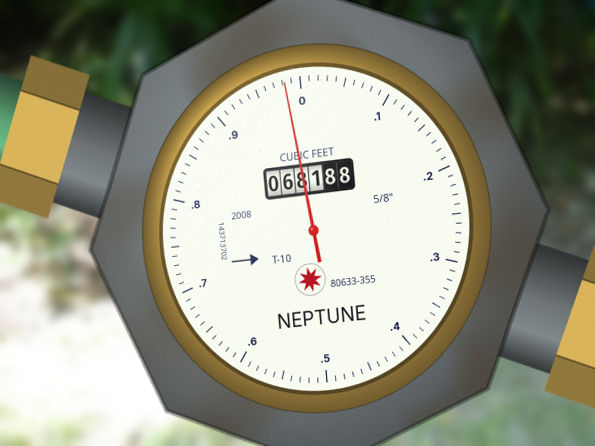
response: 68187.98; ft³
